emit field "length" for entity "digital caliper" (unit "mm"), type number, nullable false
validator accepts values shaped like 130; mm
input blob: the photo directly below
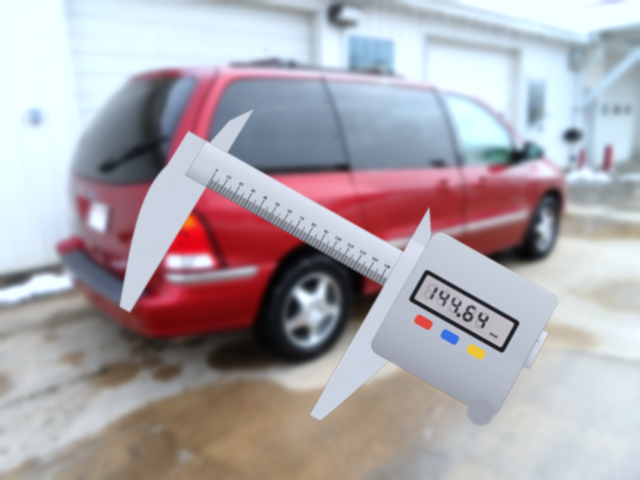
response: 144.64; mm
